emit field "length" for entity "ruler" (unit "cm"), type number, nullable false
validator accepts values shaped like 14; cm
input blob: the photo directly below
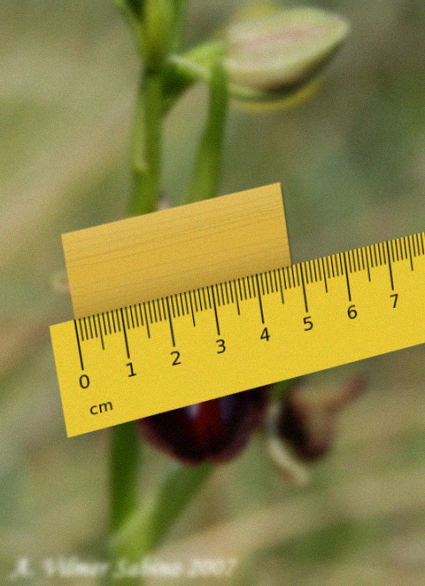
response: 4.8; cm
